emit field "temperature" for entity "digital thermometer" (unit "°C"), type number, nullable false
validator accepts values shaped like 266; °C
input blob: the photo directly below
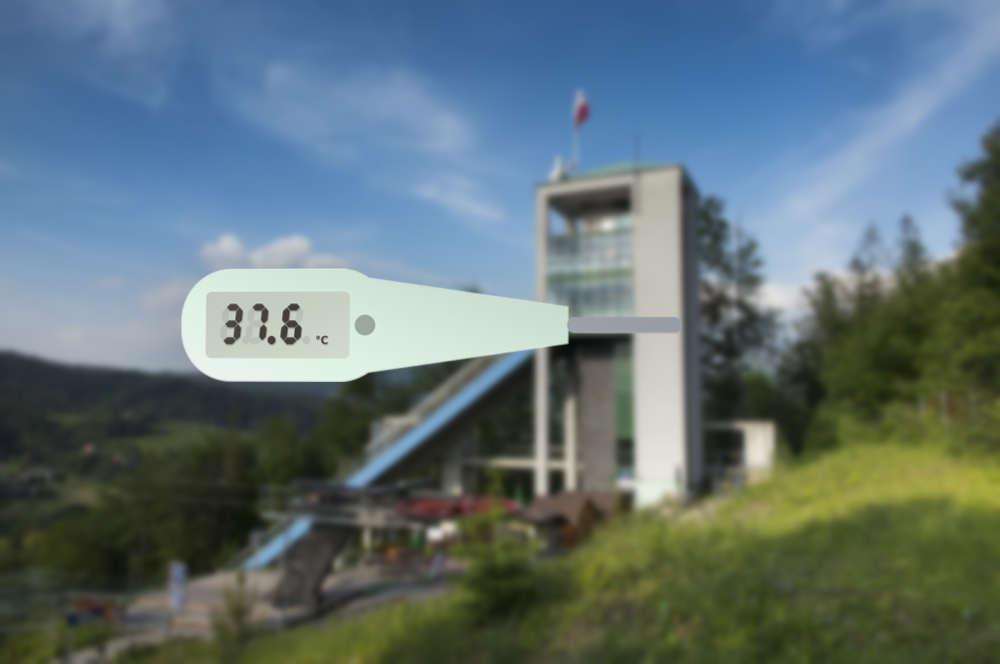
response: 37.6; °C
